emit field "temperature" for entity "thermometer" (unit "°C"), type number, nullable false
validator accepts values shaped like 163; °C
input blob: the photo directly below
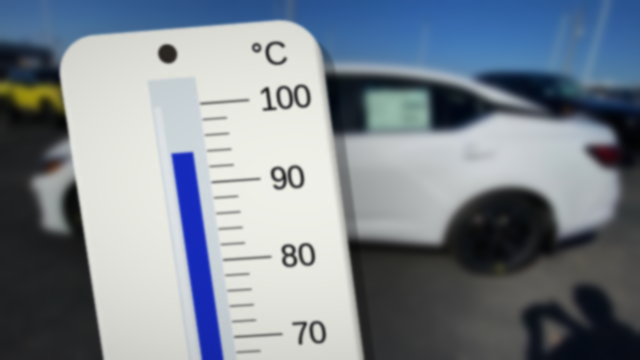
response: 94; °C
